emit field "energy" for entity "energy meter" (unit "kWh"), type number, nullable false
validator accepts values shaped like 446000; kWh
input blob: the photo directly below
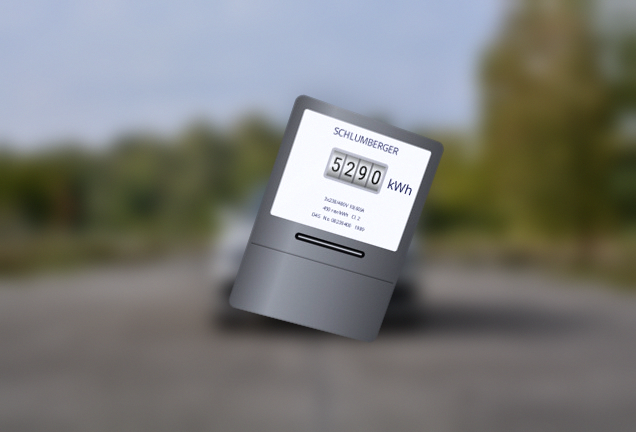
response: 5290; kWh
